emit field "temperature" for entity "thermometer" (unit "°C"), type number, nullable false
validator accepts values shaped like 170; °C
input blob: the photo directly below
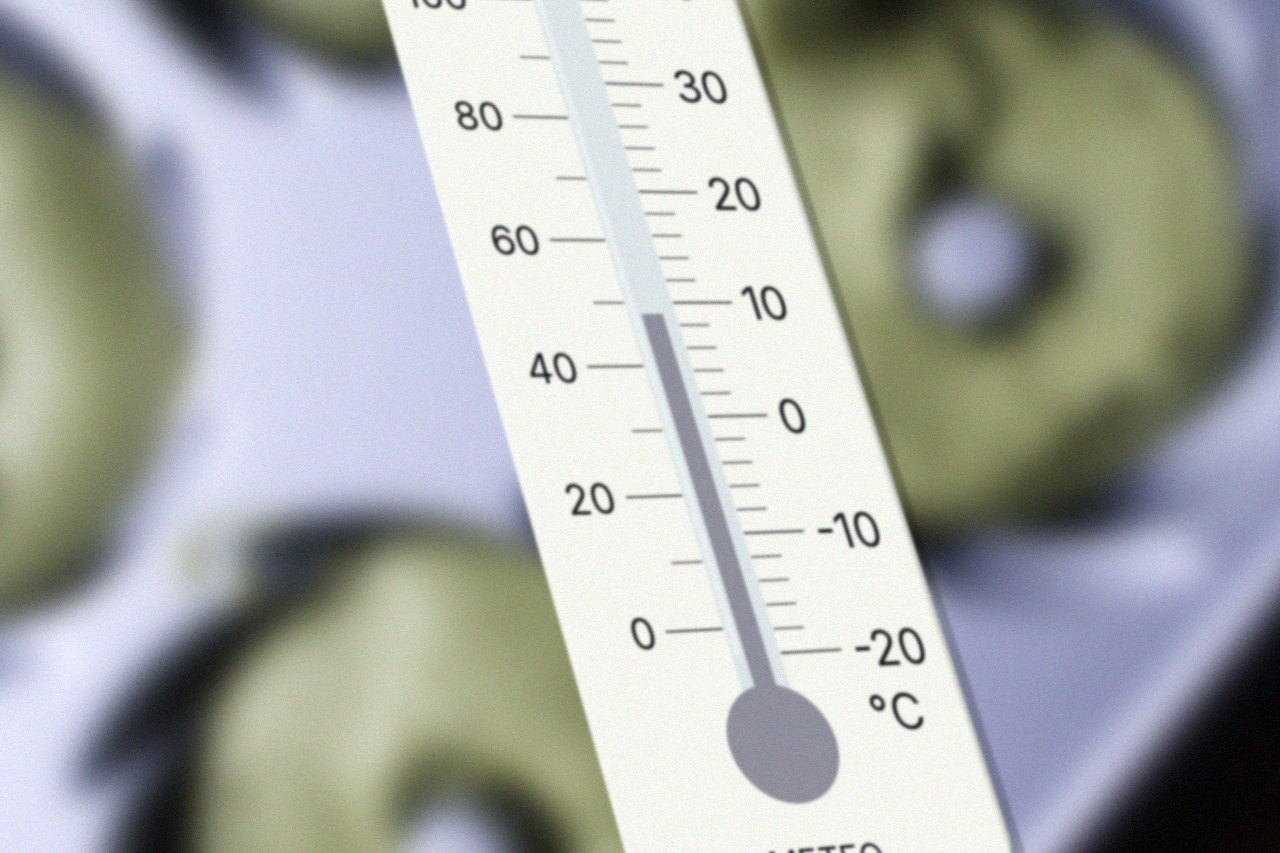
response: 9; °C
